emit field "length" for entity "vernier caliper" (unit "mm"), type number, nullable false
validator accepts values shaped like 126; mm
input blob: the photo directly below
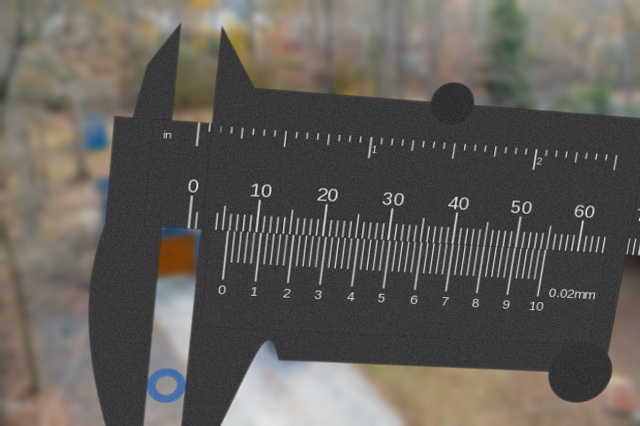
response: 5.8; mm
